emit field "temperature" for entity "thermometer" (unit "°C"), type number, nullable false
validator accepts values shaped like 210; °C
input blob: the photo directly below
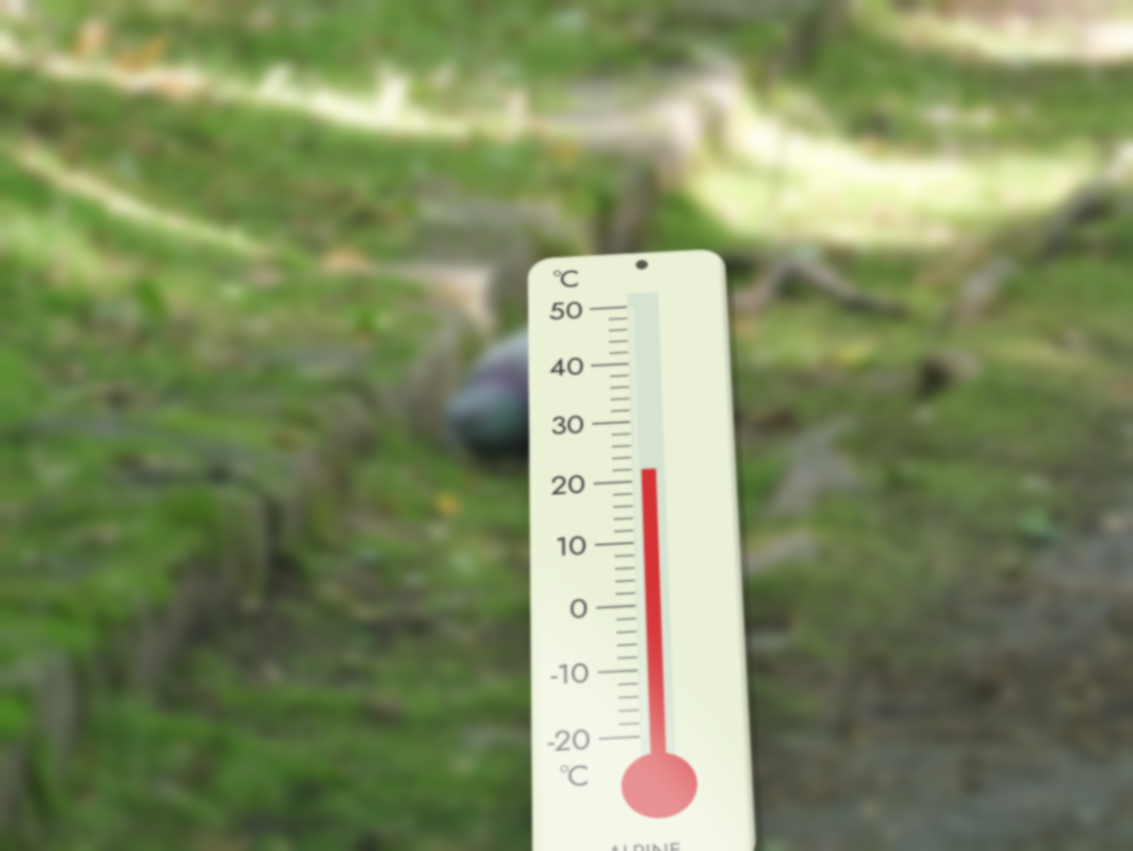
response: 22; °C
